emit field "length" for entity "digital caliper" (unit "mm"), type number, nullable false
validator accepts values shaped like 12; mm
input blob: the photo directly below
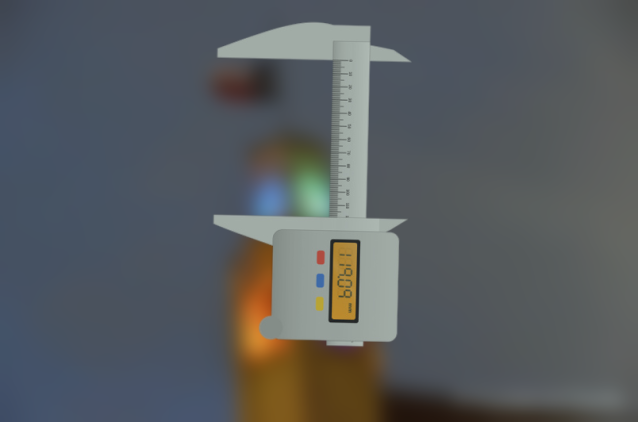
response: 119.09; mm
